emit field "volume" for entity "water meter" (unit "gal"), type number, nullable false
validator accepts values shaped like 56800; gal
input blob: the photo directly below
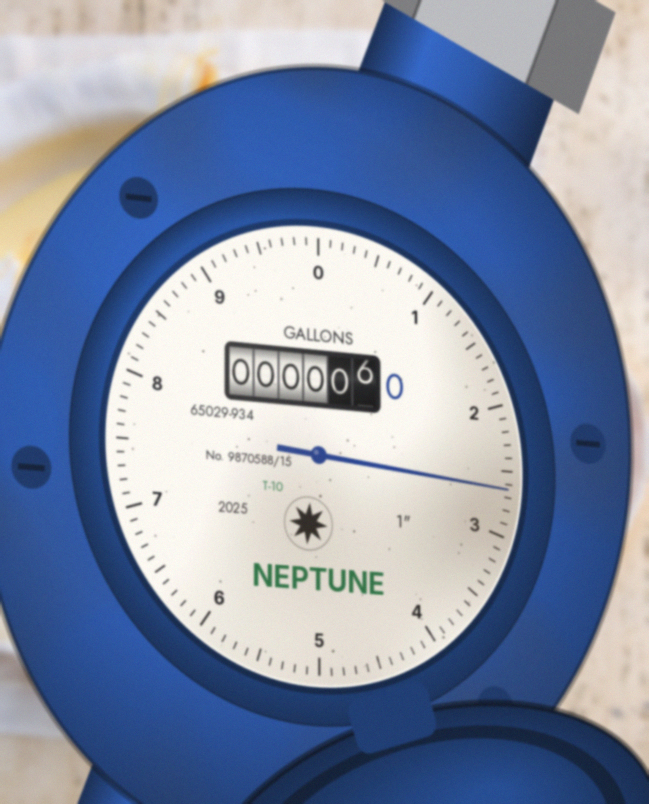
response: 62.6; gal
